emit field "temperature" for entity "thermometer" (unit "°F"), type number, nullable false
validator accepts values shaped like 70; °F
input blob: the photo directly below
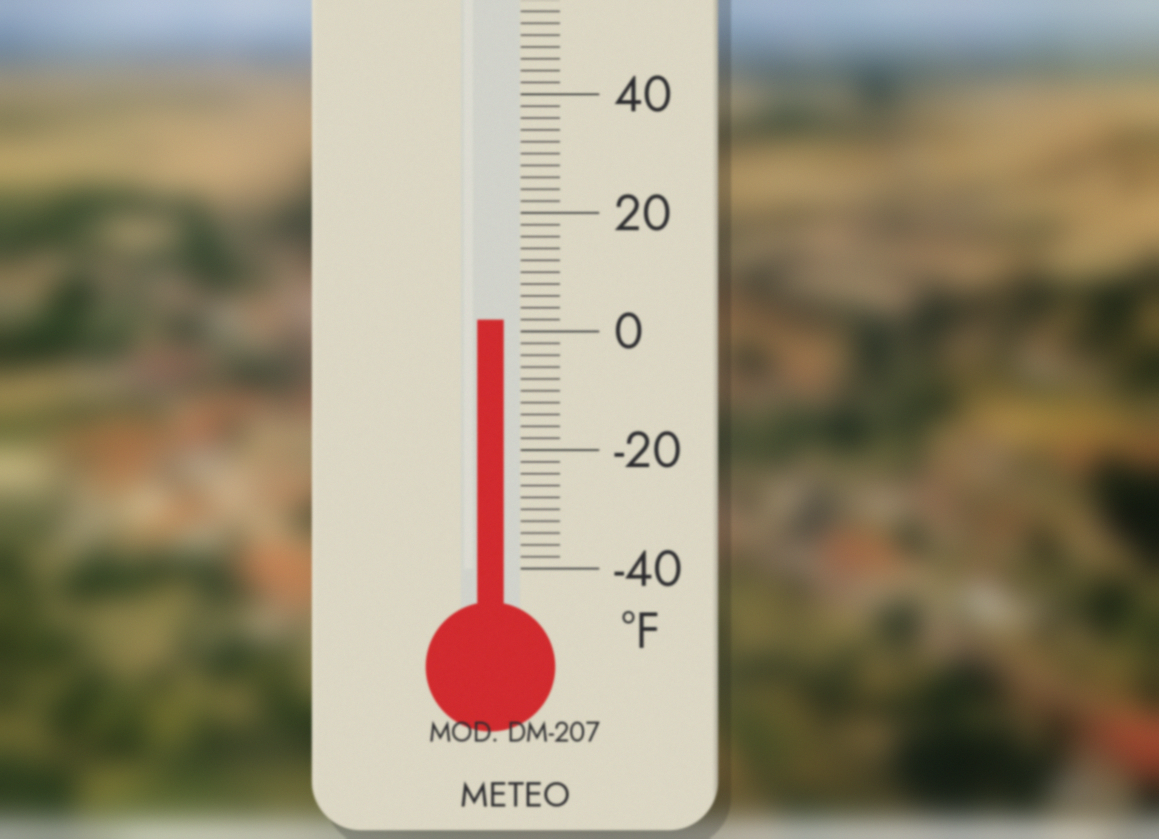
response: 2; °F
